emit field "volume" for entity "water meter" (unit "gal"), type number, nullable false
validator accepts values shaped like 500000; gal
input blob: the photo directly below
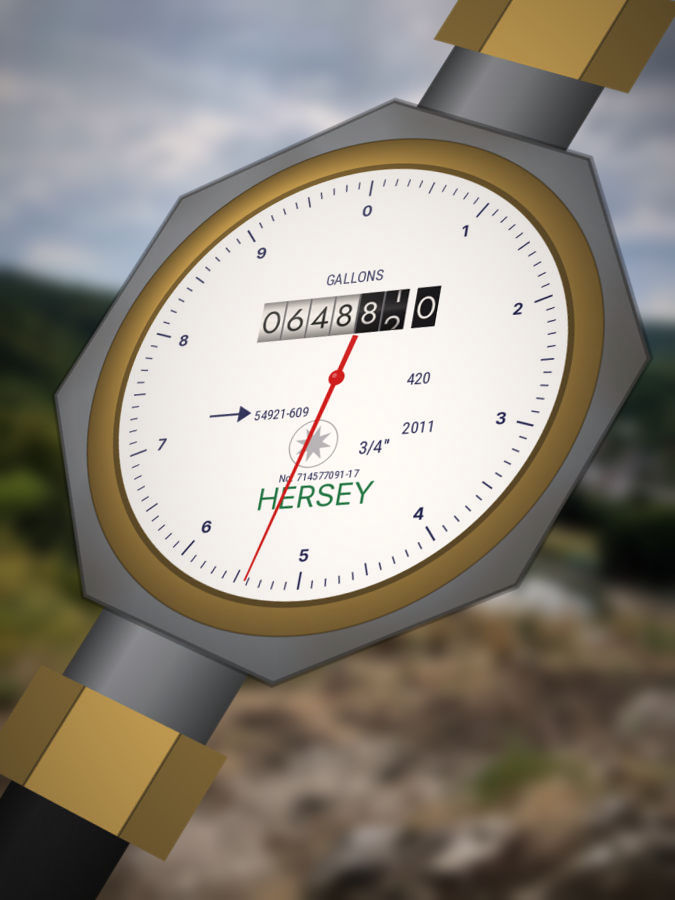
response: 648815.4; gal
